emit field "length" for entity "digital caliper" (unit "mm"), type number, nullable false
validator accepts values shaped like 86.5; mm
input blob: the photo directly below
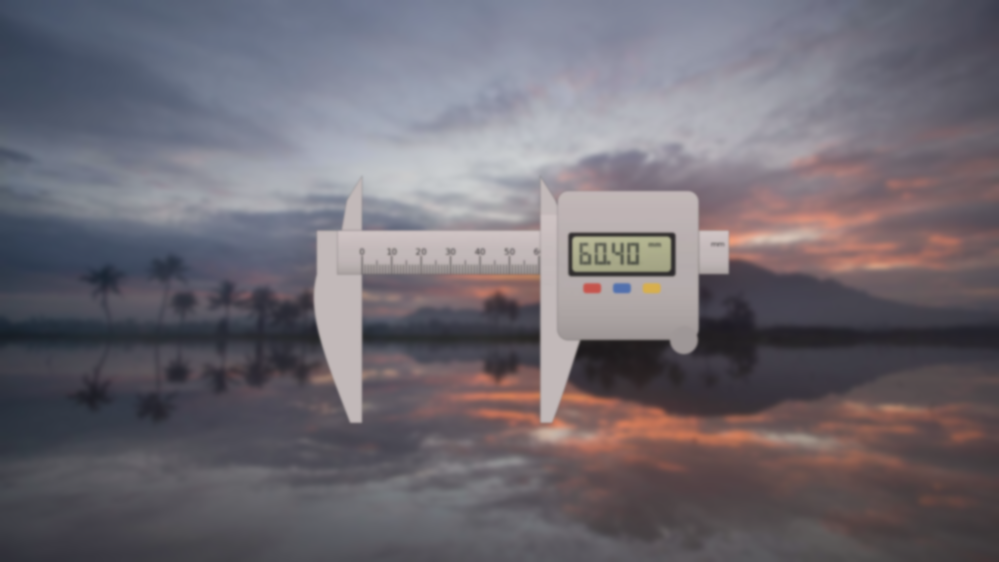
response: 60.40; mm
